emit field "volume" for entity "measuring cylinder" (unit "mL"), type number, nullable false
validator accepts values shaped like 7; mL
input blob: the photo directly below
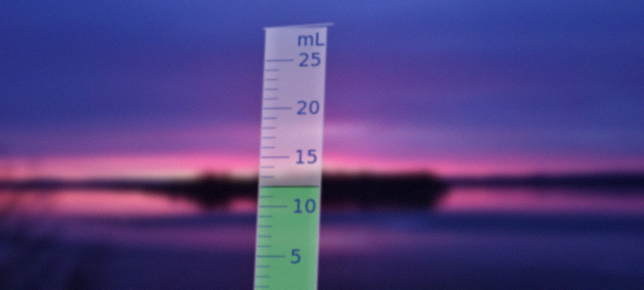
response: 12; mL
